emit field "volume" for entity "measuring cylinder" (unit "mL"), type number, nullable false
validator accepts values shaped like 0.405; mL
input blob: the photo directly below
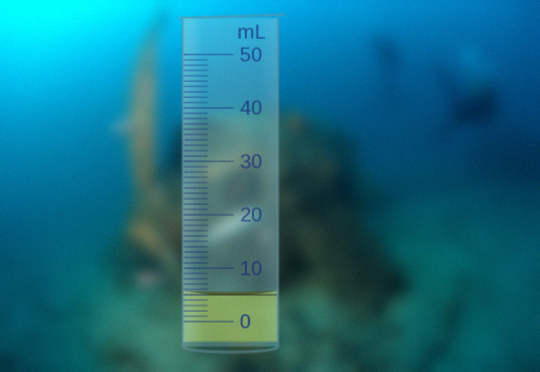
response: 5; mL
